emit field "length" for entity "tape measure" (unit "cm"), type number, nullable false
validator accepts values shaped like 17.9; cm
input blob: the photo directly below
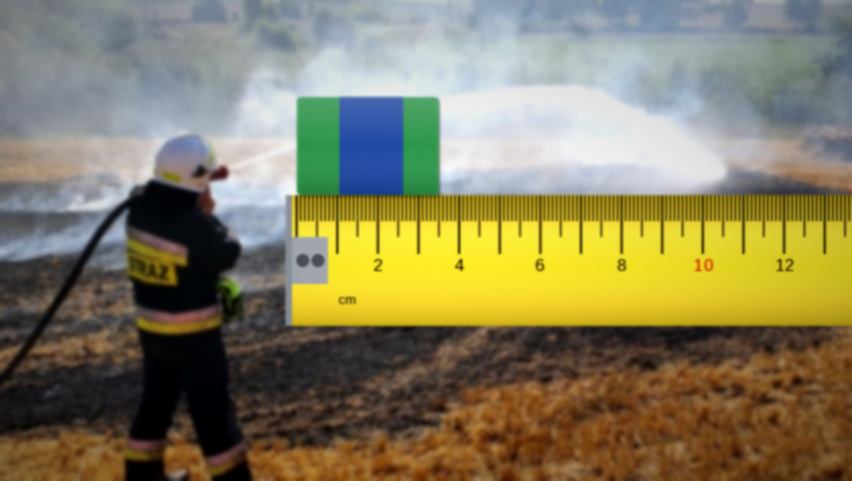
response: 3.5; cm
